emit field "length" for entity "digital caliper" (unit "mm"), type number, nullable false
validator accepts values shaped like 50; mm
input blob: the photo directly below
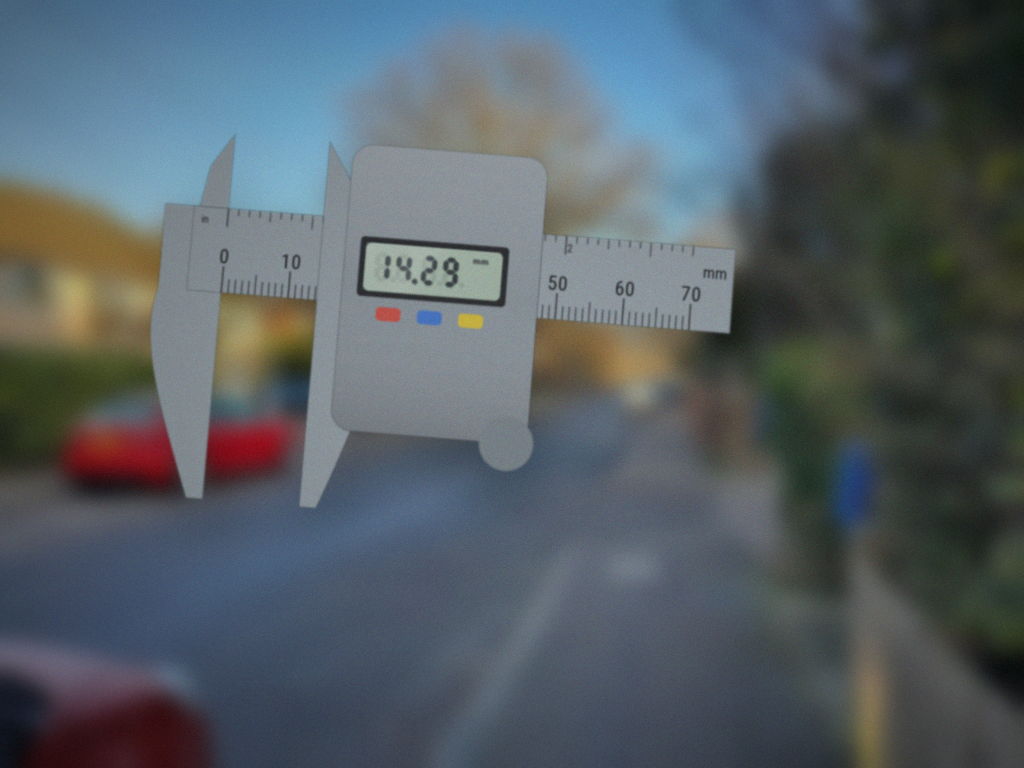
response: 14.29; mm
